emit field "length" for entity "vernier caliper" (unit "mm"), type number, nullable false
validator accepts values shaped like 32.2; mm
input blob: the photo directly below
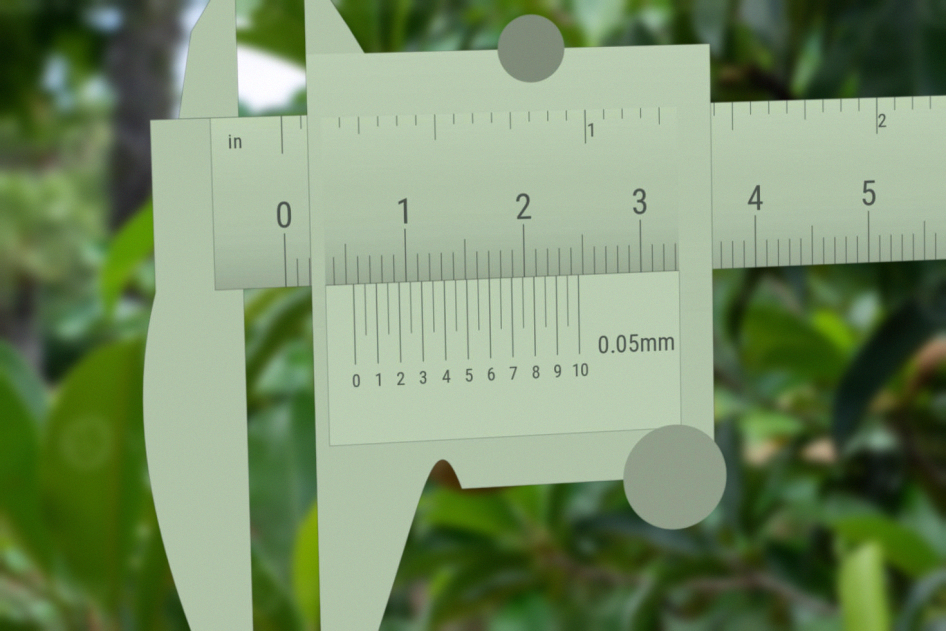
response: 5.6; mm
